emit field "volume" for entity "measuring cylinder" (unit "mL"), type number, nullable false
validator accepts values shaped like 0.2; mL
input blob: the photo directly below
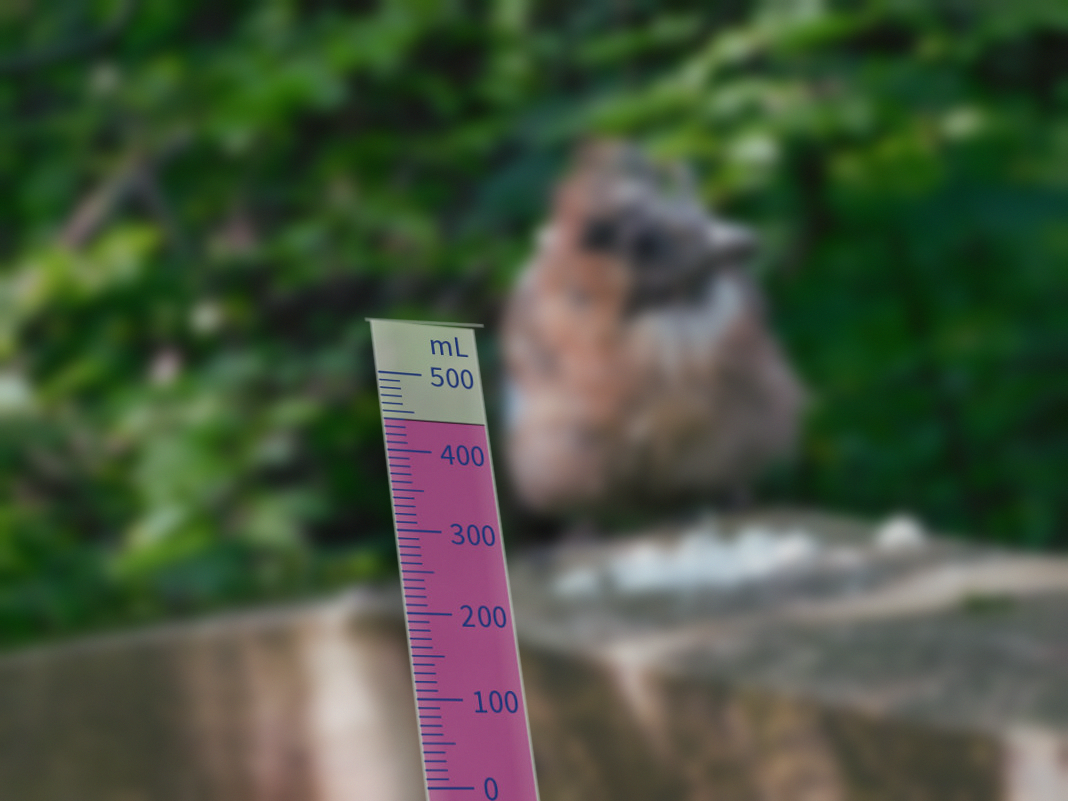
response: 440; mL
